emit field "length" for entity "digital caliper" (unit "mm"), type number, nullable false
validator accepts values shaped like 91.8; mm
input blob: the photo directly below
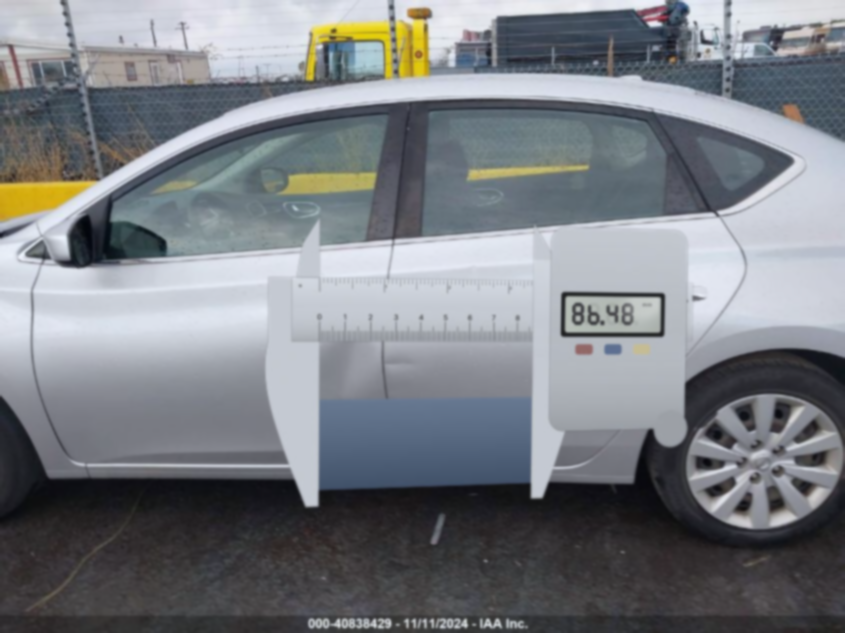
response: 86.48; mm
